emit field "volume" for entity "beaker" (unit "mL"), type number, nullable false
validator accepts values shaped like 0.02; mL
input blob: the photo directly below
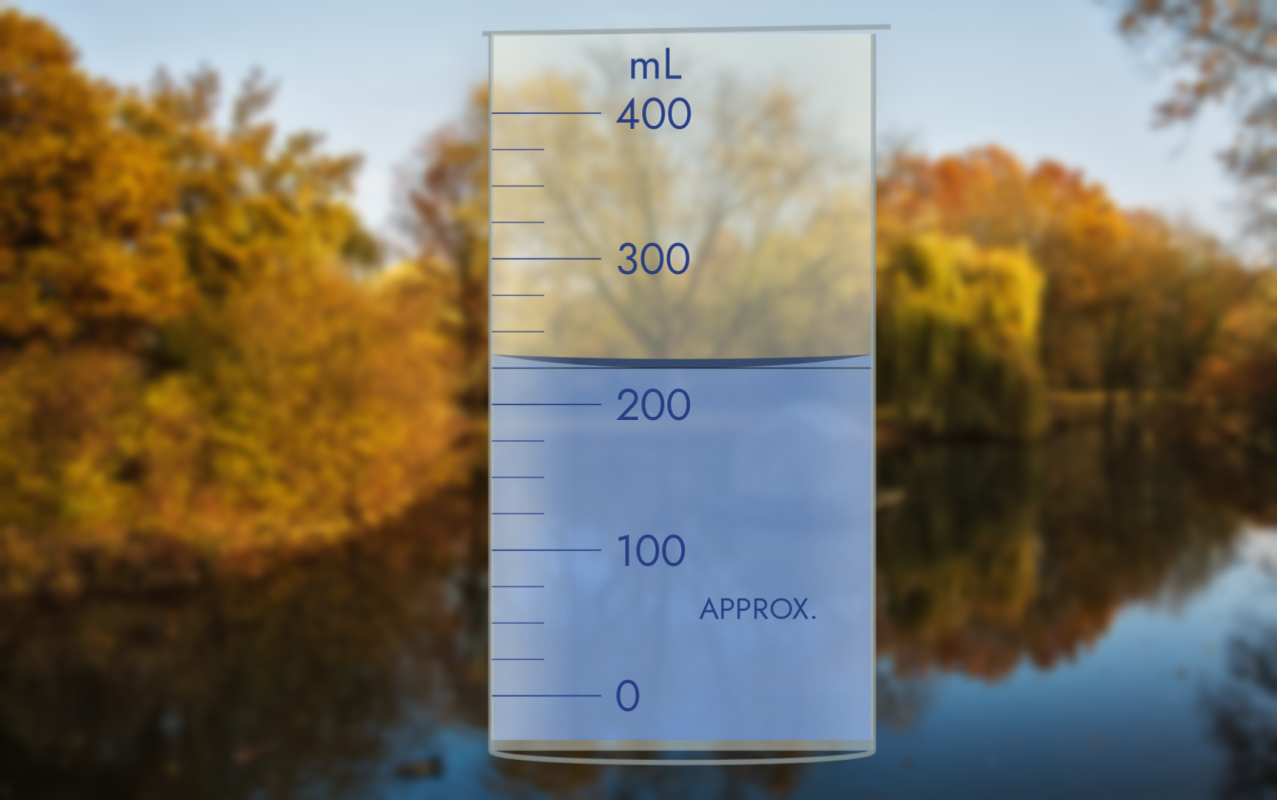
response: 225; mL
